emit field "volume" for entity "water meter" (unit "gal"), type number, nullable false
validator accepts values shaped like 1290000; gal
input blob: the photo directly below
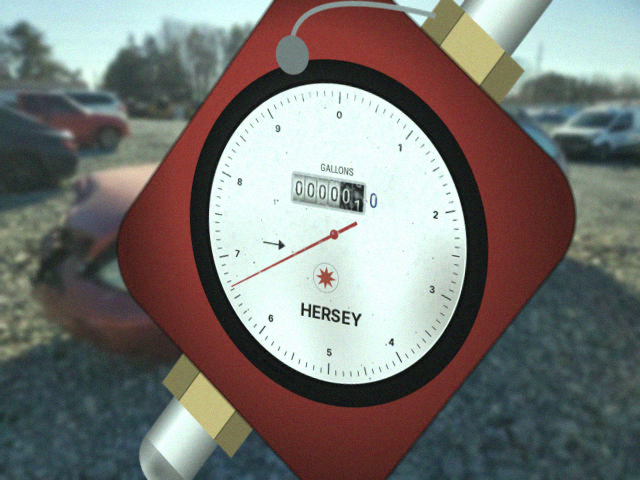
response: 6.6; gal
